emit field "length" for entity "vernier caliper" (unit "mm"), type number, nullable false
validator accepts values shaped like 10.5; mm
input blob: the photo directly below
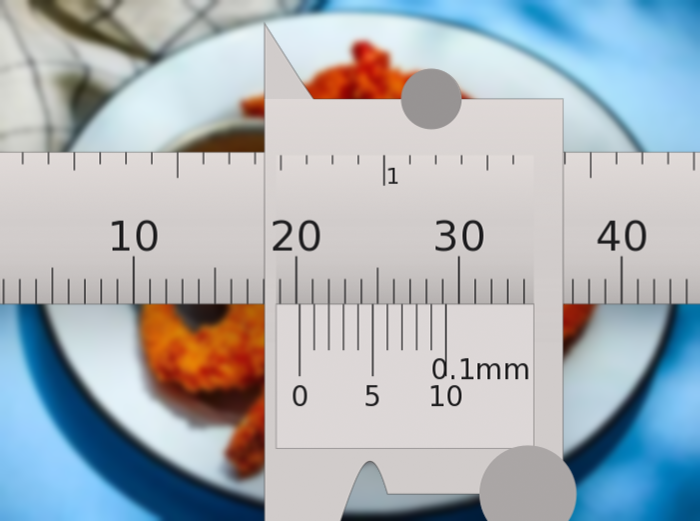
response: 20.2; mm
